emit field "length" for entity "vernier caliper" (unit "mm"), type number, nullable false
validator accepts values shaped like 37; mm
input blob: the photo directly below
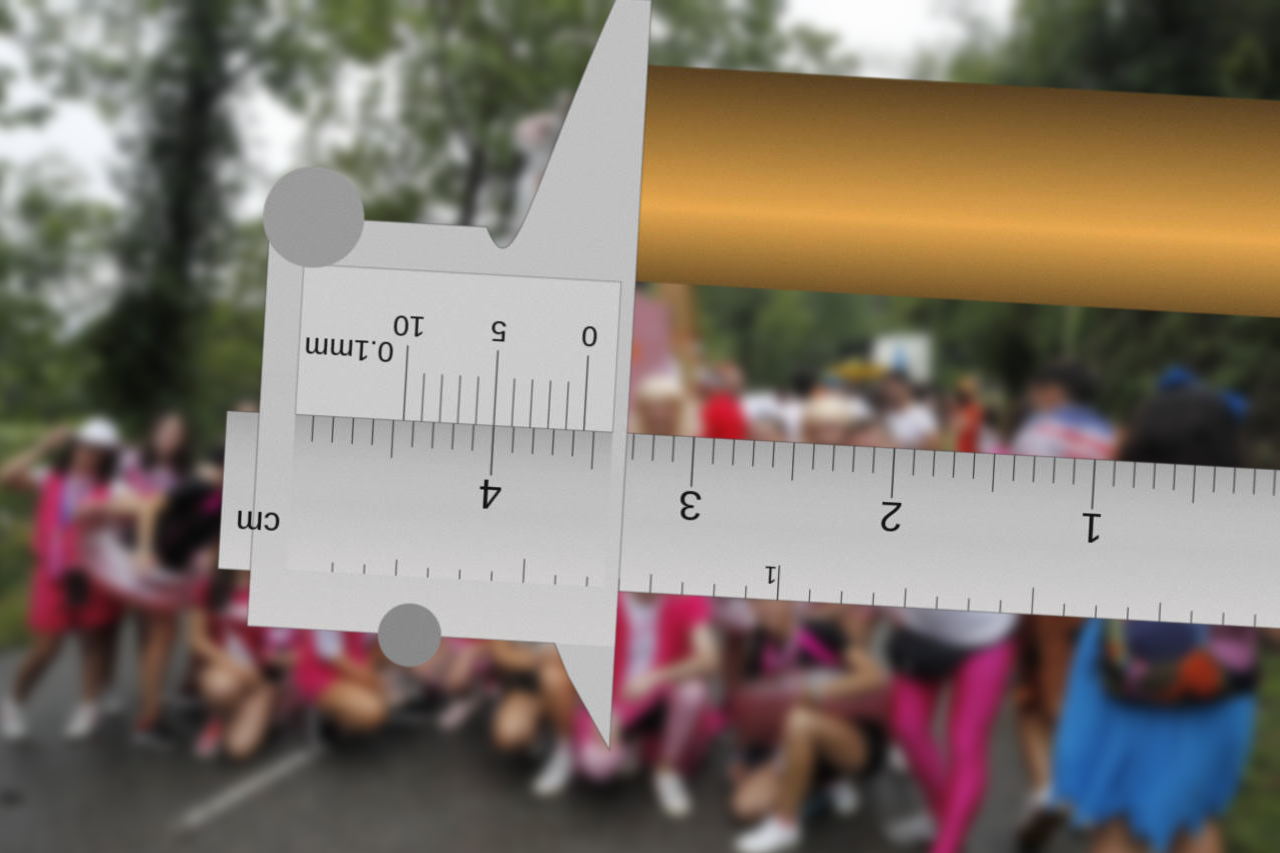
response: 35.5; mm
